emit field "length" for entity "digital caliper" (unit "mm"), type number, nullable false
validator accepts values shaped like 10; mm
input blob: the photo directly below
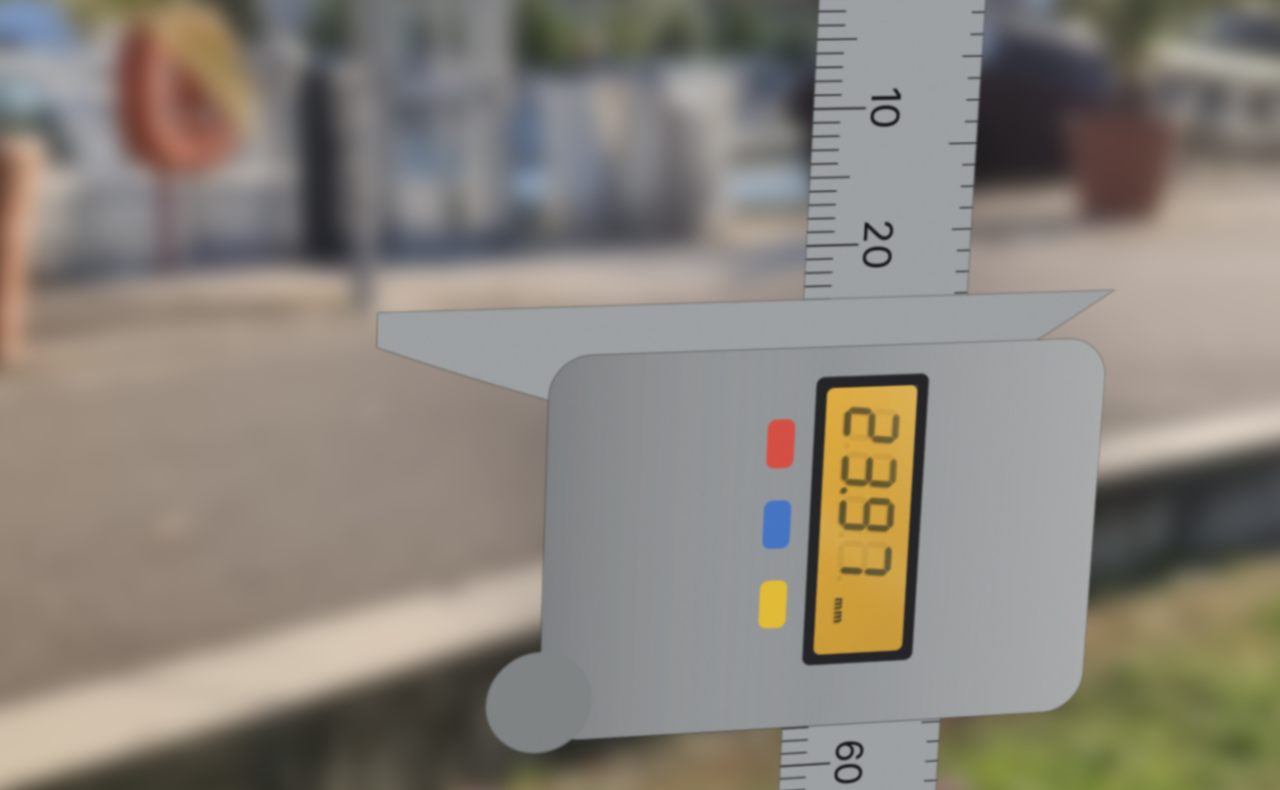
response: 23.97; mm
